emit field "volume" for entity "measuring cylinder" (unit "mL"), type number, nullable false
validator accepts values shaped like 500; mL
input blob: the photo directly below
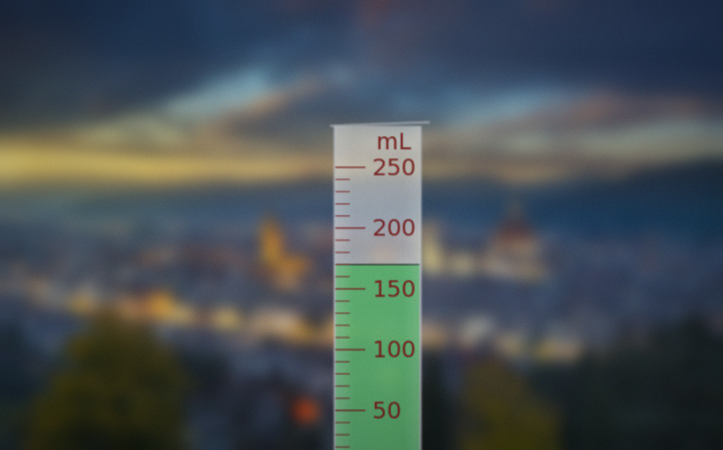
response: 170; mL
